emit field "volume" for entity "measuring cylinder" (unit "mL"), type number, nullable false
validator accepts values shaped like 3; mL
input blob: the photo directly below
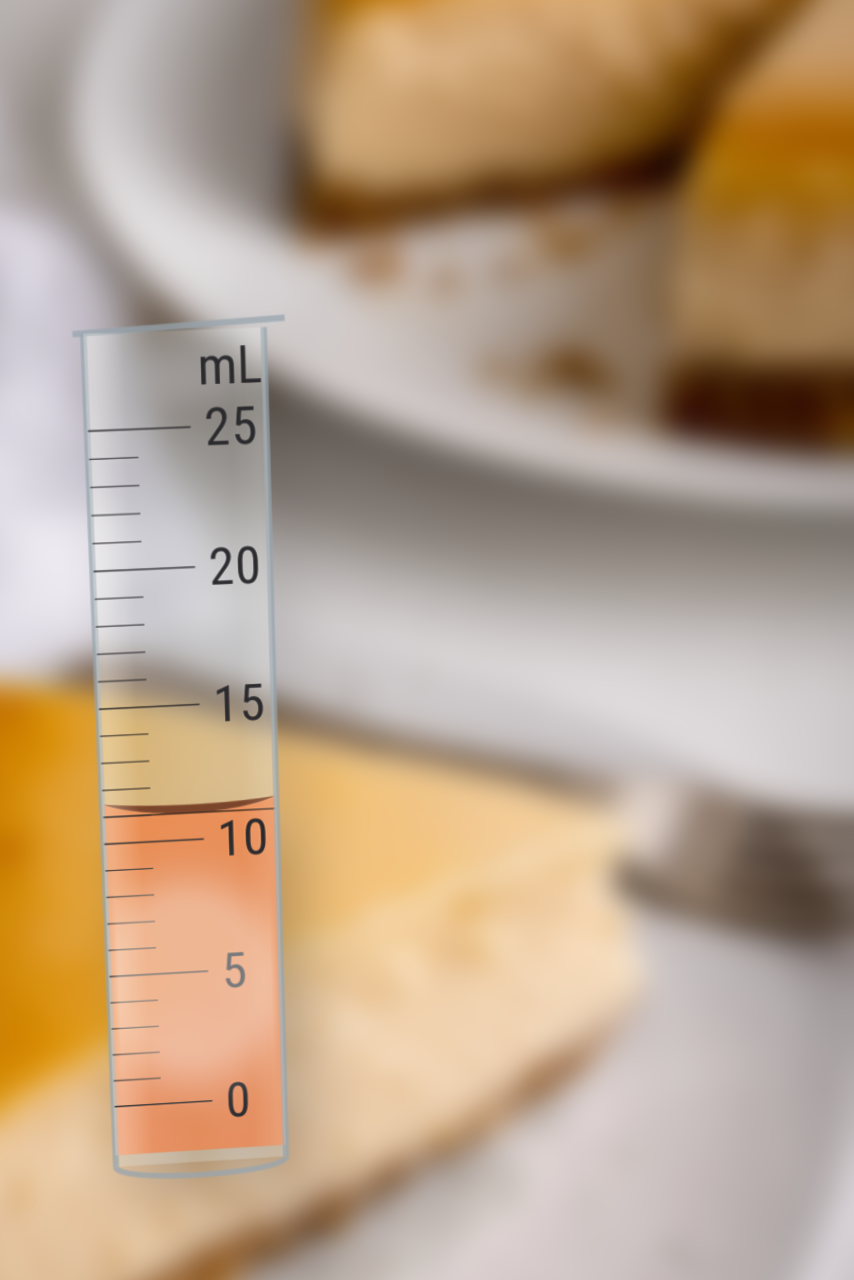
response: 11; mL
